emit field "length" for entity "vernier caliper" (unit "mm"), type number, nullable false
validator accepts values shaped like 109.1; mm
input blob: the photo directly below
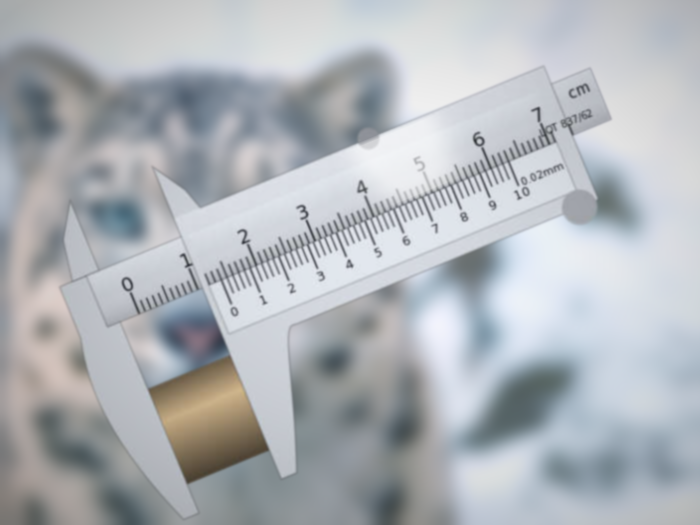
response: 14.0; mm
